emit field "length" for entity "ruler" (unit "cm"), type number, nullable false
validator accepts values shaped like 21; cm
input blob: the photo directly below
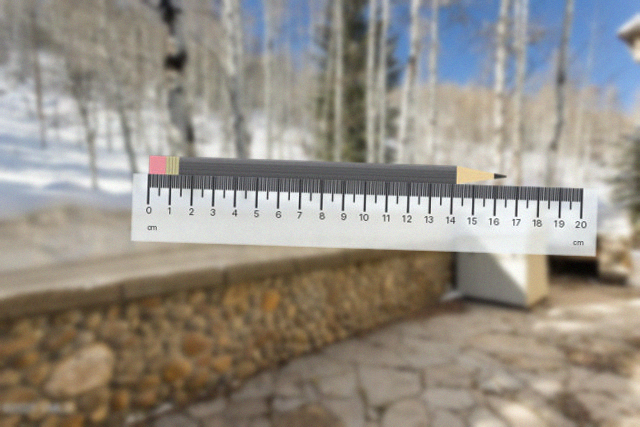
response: 16.5; cm
